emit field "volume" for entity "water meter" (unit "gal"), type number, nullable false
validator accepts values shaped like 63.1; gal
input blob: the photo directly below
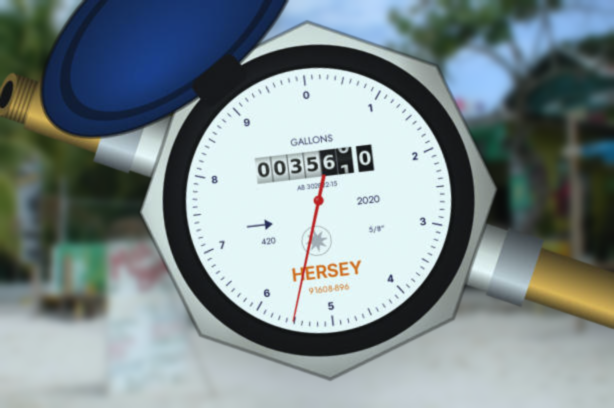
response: 35605.5; gal
